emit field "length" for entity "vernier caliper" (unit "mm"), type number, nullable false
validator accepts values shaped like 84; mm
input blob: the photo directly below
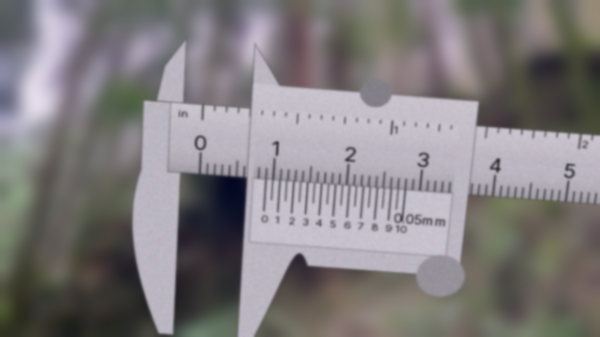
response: 9.0; mm
